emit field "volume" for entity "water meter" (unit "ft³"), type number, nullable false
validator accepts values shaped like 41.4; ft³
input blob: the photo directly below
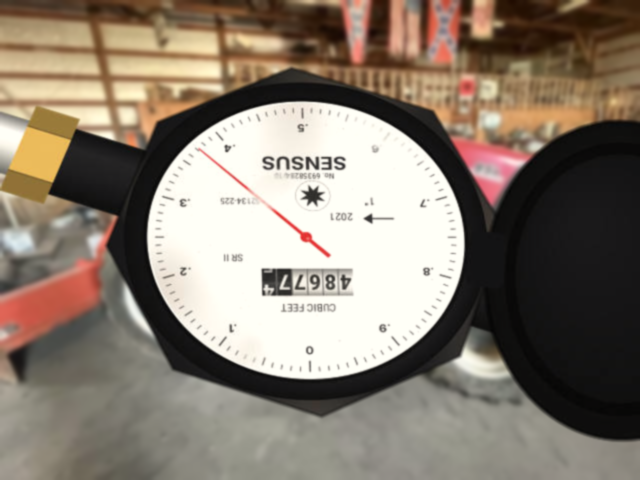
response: 486774.37; ft³
